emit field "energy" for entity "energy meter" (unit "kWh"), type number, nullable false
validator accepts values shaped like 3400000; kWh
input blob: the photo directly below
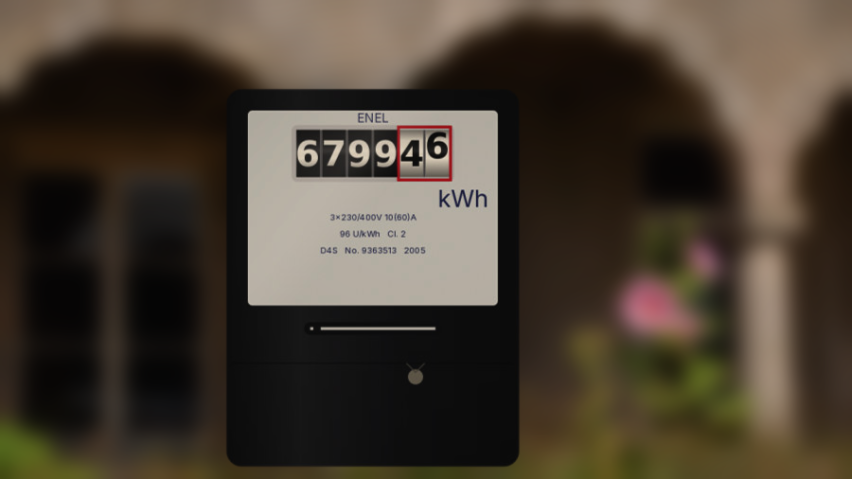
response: 6799.46; kWh
